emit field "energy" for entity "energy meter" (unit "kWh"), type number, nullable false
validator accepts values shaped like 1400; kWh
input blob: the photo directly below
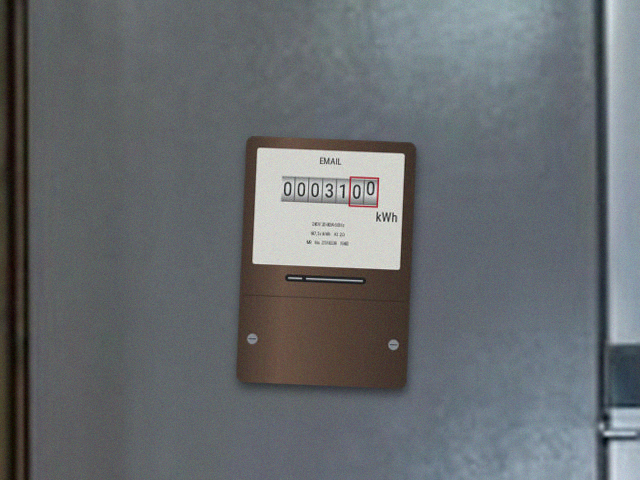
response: 31.00; kWh
